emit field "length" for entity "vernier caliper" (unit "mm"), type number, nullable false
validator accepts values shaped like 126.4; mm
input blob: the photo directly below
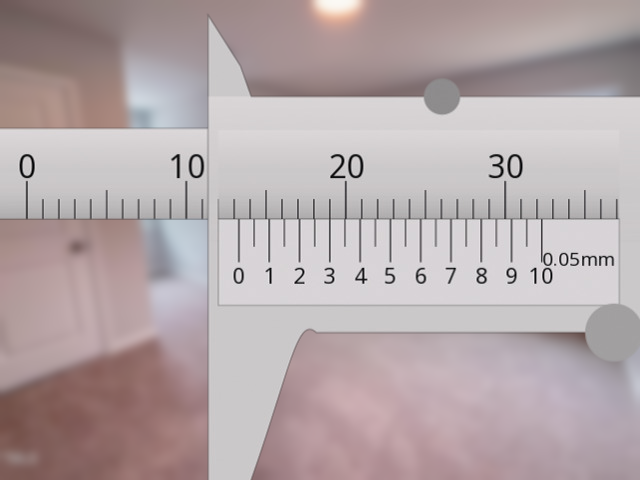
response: 13.3; mm
